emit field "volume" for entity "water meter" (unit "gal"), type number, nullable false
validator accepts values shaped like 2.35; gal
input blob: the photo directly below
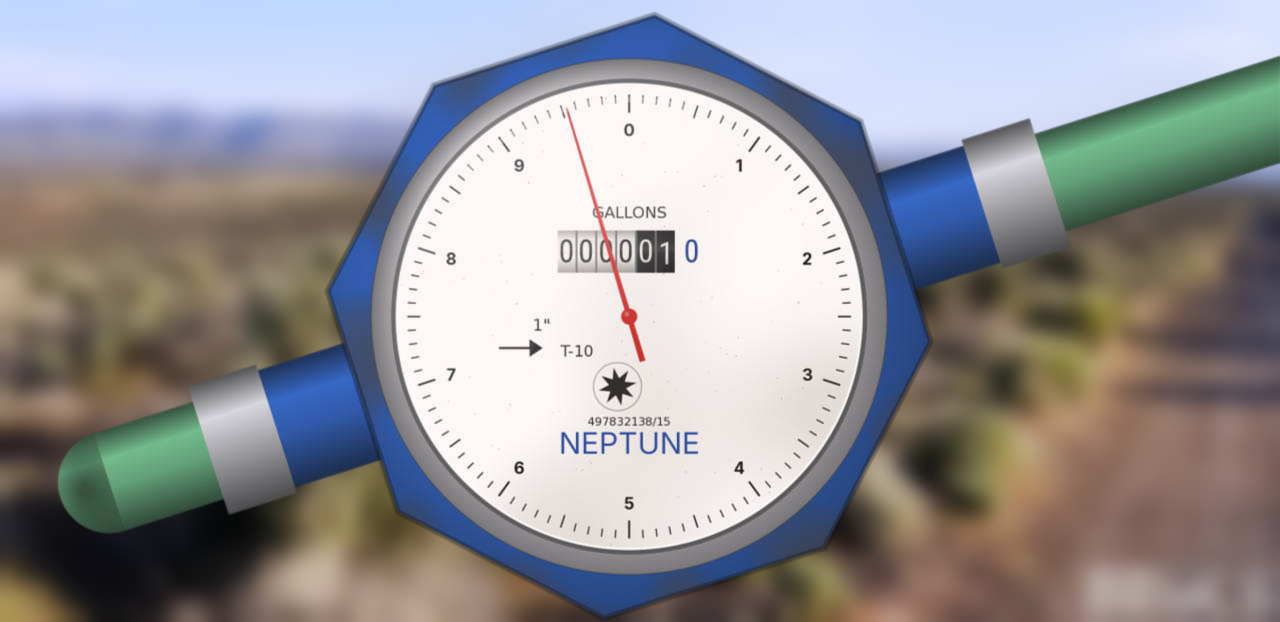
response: 9.5; gal
